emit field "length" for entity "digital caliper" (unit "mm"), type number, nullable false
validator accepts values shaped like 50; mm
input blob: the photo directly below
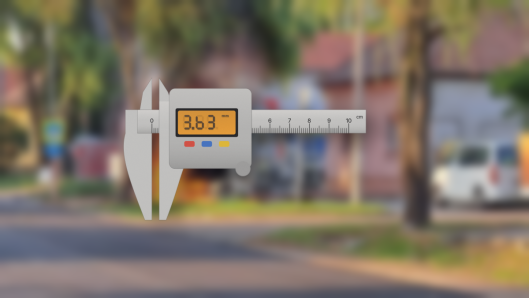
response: 3.63; mm
